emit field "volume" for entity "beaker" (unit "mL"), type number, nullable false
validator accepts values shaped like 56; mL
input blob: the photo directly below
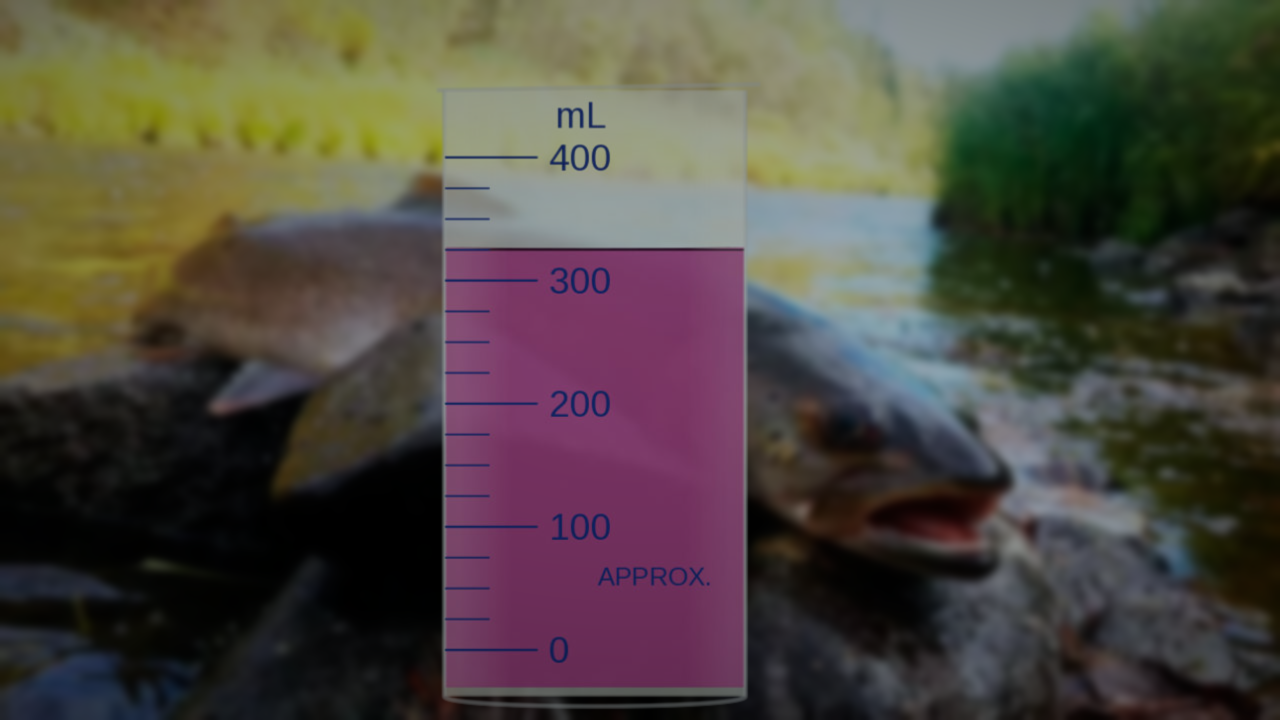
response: 325; mL
